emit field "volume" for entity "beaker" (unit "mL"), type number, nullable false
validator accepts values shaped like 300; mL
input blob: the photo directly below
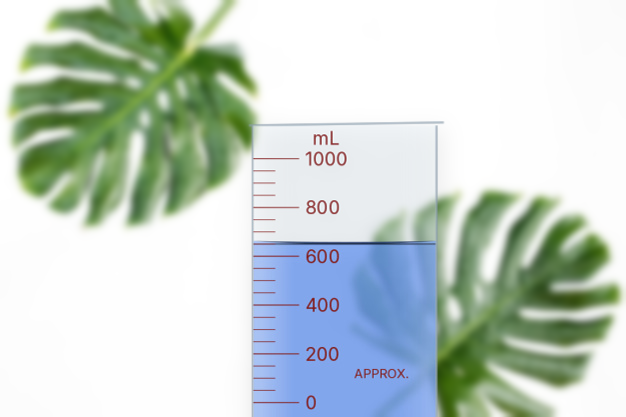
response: 650; mL
